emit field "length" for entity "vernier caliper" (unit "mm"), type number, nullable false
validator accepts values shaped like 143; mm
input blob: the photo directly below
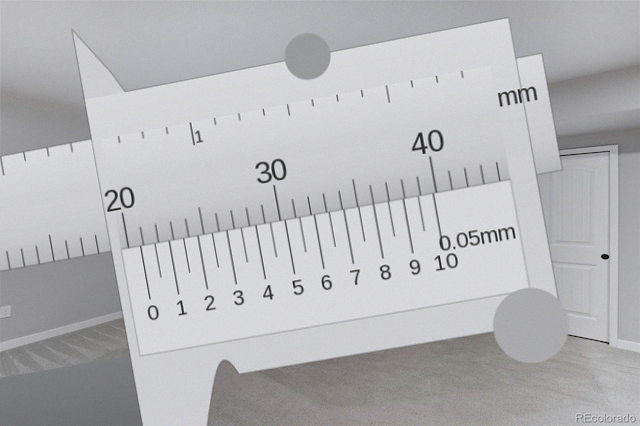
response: 20.8; mm
